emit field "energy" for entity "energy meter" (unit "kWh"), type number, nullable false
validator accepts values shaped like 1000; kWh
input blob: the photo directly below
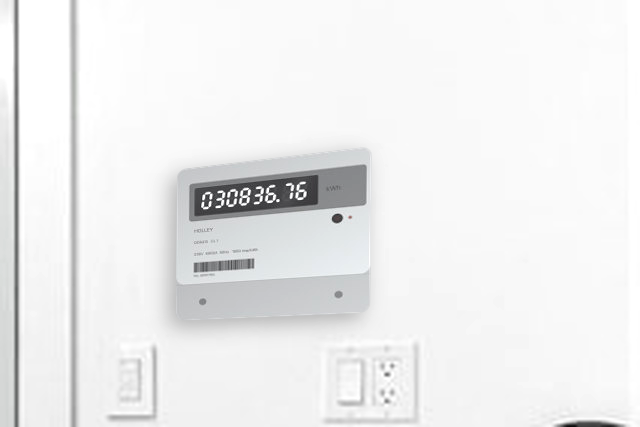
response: 30836.76; kWh
